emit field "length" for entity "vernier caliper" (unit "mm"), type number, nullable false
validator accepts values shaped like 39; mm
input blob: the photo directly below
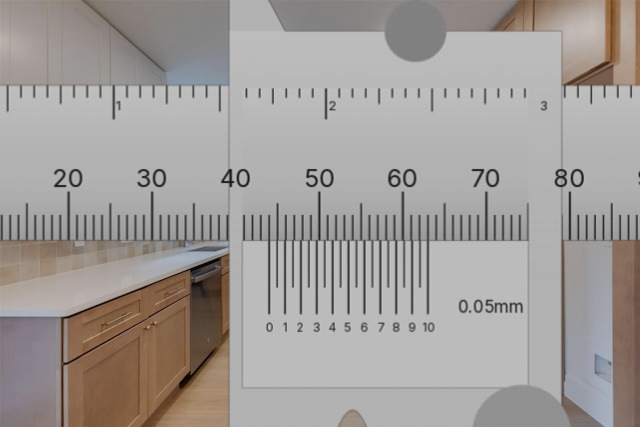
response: 44.0; mm
